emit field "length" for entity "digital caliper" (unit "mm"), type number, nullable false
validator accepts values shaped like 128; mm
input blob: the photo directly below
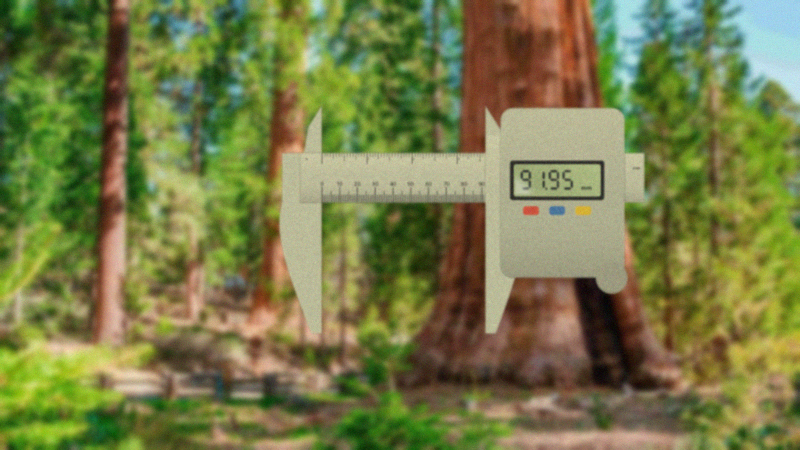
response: 91.95; mm
